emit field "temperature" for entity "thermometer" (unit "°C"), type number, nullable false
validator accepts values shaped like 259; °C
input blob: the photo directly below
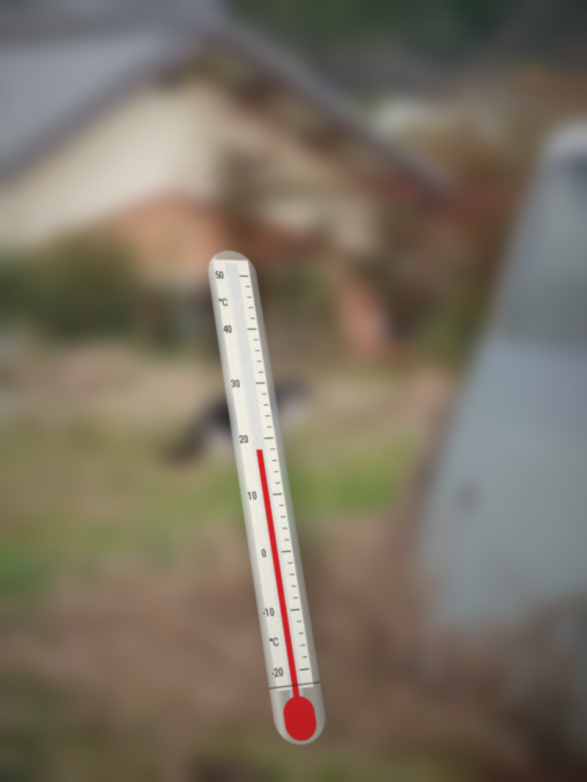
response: 18; °C
